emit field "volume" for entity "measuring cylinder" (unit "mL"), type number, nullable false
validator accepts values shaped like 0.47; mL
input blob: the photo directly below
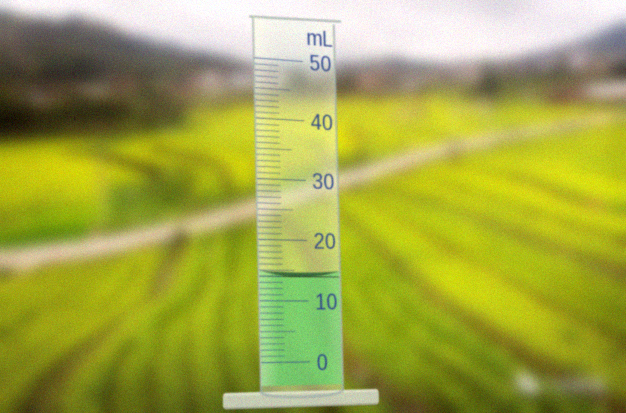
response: 14; mL
